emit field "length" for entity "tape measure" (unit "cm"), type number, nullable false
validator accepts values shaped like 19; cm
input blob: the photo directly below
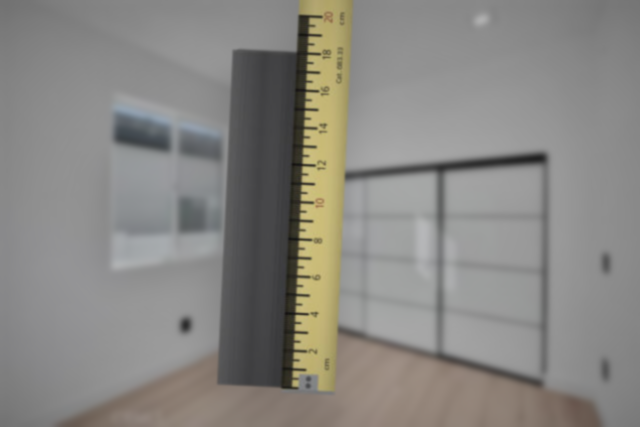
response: 18; cm
